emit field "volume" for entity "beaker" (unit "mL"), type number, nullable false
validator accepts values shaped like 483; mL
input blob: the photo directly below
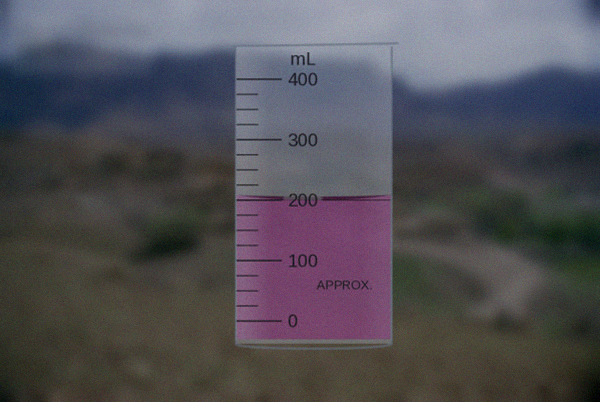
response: 200; mL
